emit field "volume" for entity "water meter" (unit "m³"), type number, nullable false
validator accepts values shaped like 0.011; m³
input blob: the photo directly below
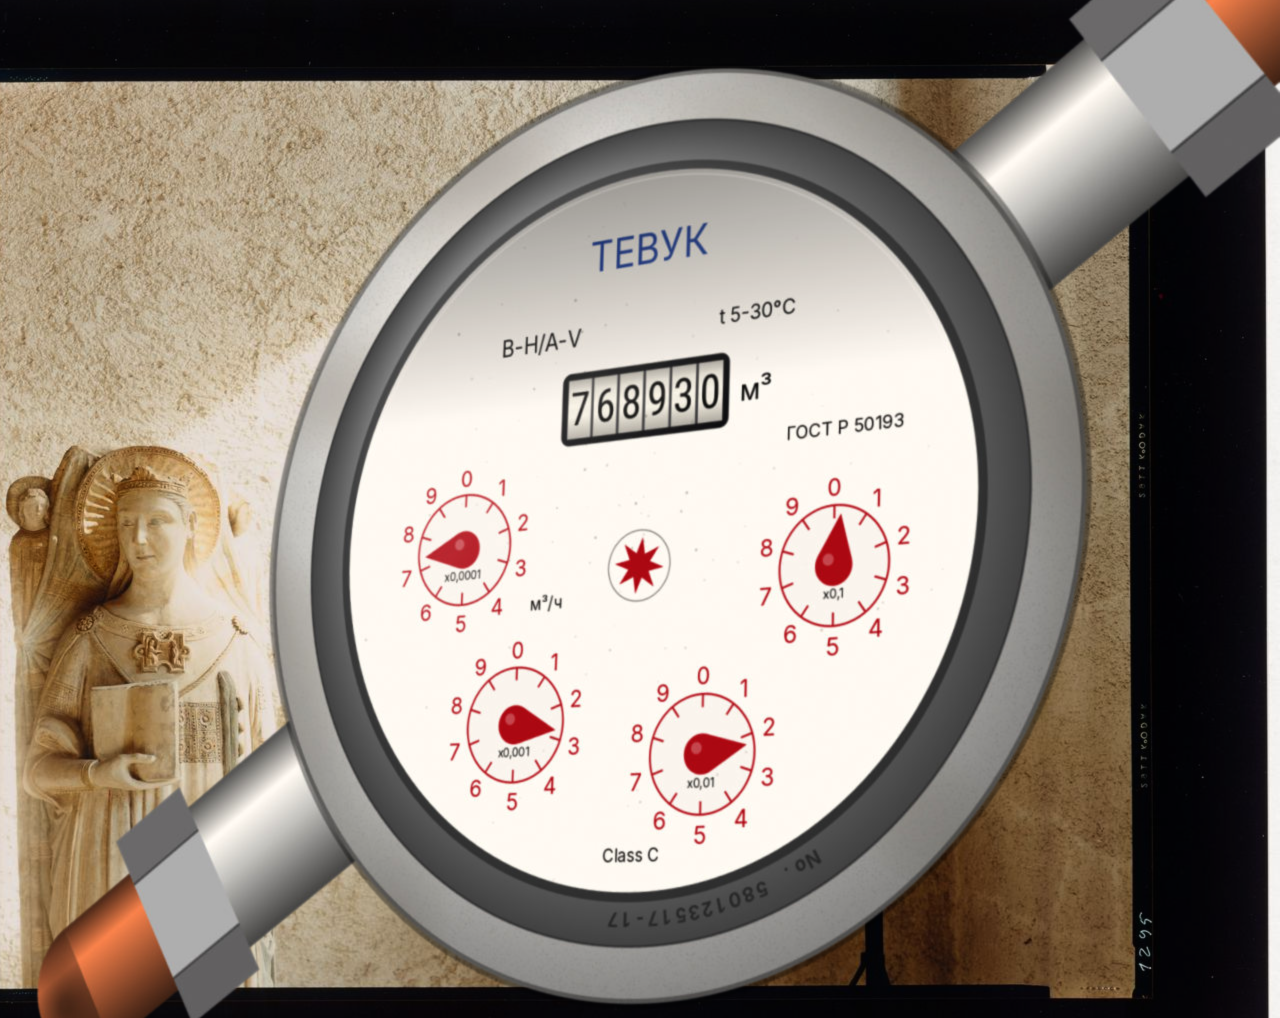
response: 768930.0227; m³
